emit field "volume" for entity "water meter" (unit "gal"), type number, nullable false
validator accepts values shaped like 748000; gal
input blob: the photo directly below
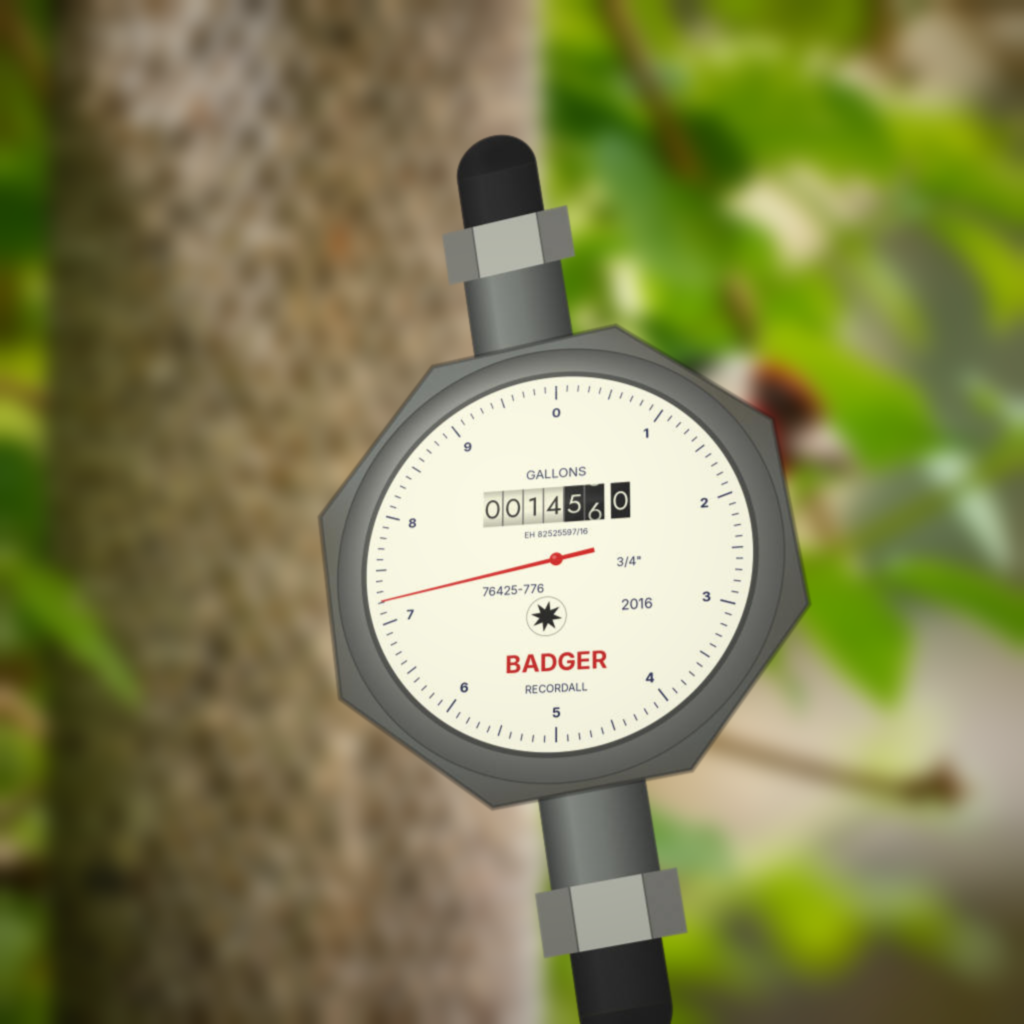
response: 14557.2; gal
